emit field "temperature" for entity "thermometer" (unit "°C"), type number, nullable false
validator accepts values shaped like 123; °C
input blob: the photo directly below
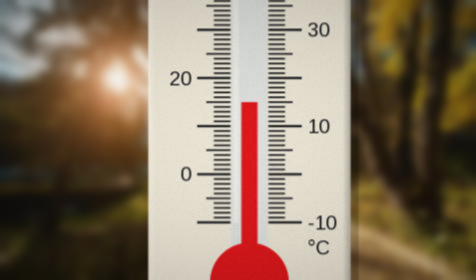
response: 15; °C
